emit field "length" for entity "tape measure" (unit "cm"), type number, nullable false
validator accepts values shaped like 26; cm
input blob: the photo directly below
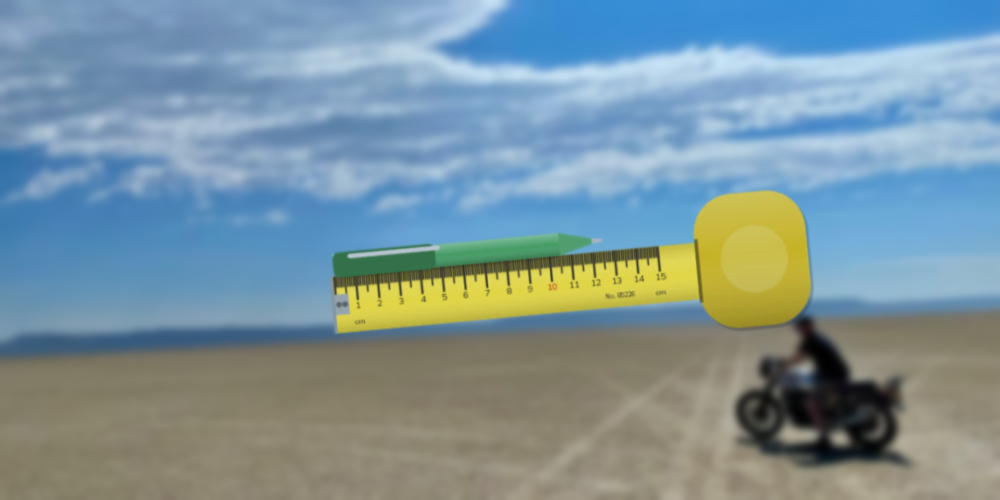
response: 12.5; cm
